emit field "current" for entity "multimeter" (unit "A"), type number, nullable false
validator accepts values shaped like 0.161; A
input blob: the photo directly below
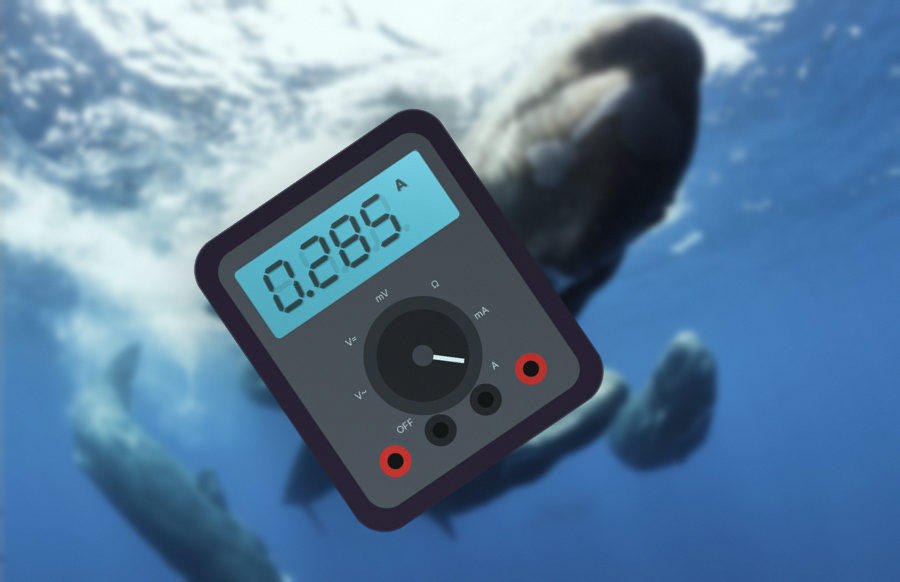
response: 0.285; A
